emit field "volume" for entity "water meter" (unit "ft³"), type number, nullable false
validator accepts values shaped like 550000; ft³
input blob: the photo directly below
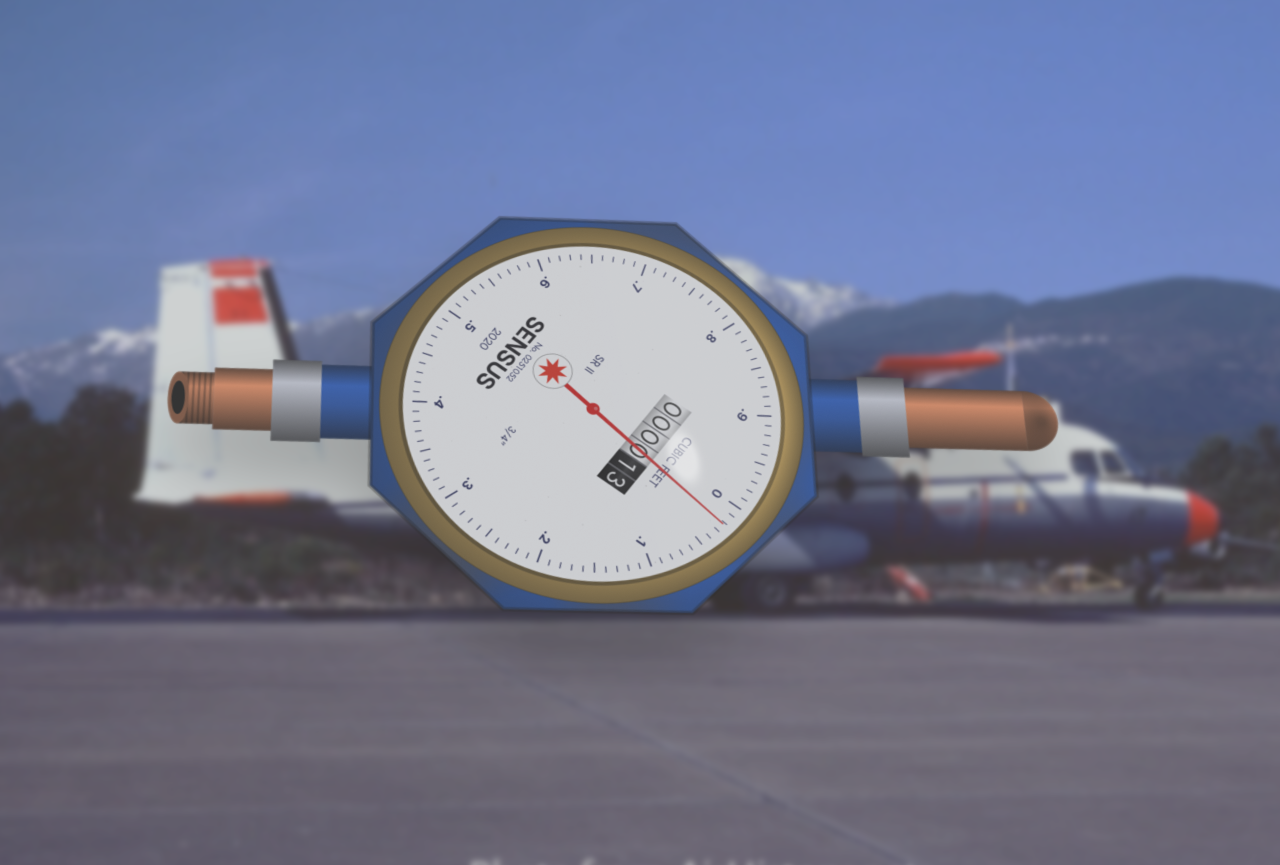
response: 13.02; ft³
